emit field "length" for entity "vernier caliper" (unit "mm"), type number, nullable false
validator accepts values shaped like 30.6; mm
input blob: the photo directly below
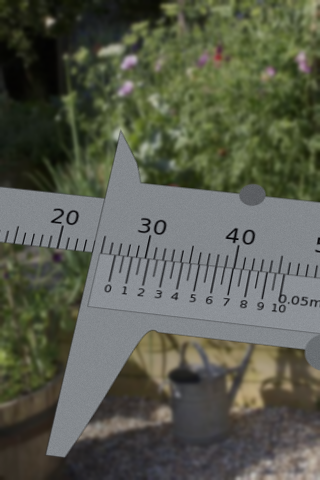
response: 26.6; mm
